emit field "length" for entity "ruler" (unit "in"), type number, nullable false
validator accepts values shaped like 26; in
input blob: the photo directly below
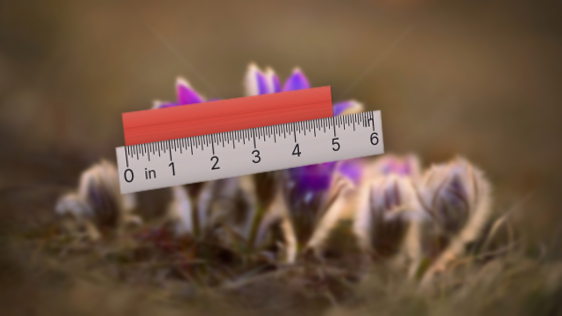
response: 5; in
